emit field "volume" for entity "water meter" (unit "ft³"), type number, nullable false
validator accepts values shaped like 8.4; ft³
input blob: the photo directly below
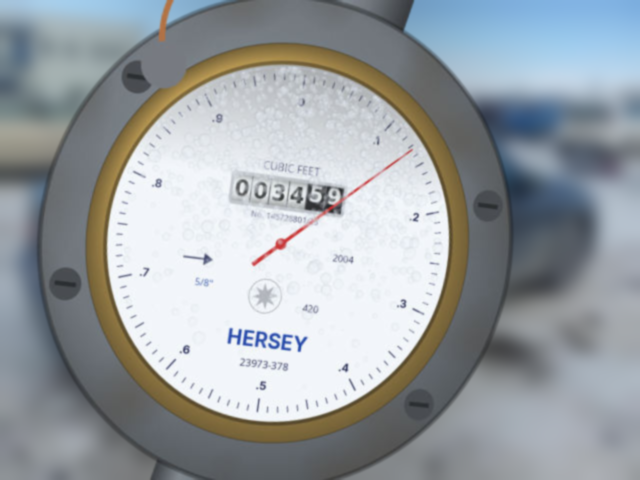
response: 3459.13; ft³
